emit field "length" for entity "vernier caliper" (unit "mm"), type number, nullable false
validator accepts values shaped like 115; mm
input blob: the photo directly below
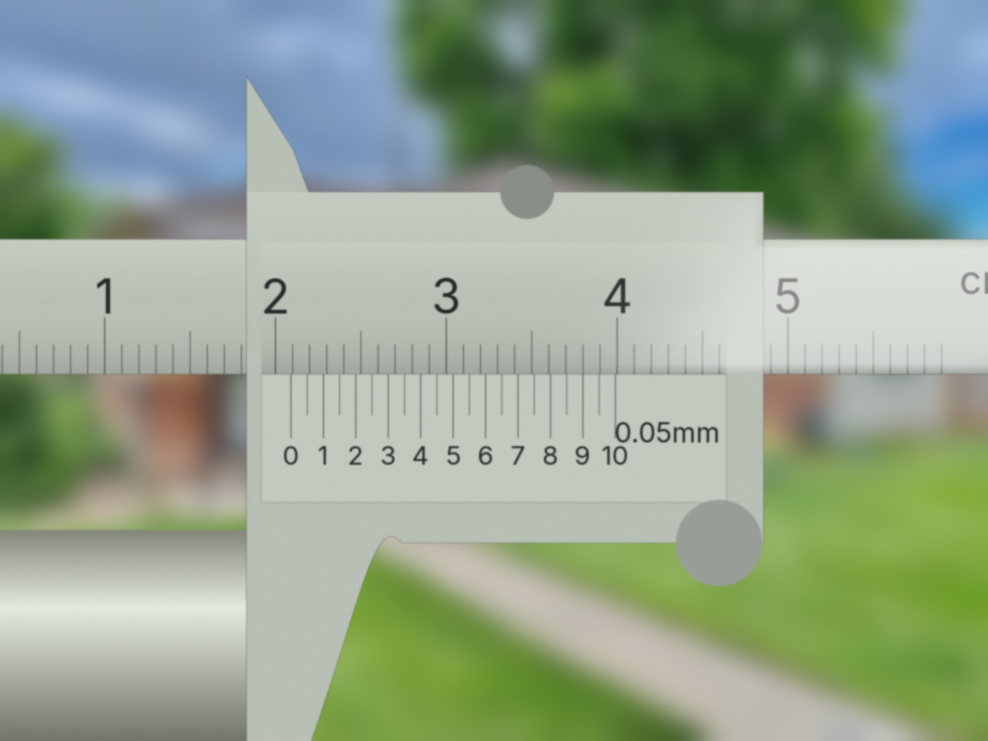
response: 20.9; mm
